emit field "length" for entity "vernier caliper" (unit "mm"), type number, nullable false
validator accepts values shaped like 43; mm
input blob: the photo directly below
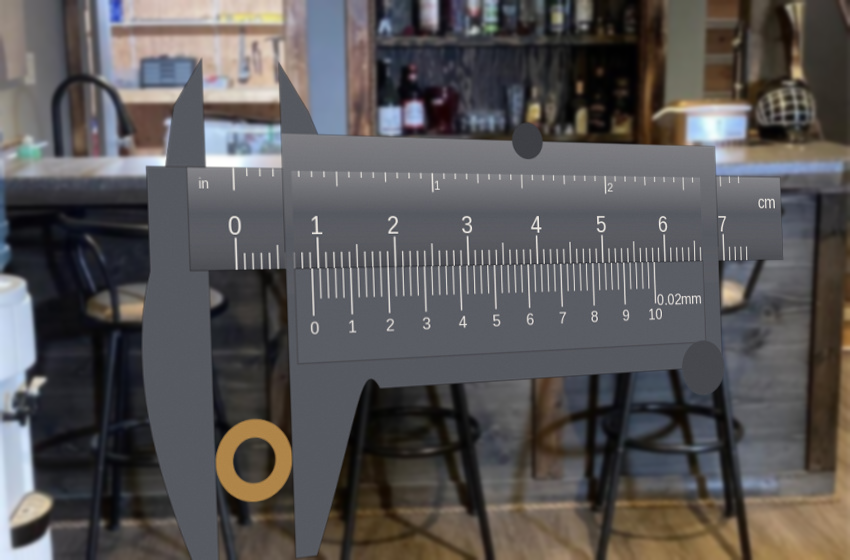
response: 9.2; mm
